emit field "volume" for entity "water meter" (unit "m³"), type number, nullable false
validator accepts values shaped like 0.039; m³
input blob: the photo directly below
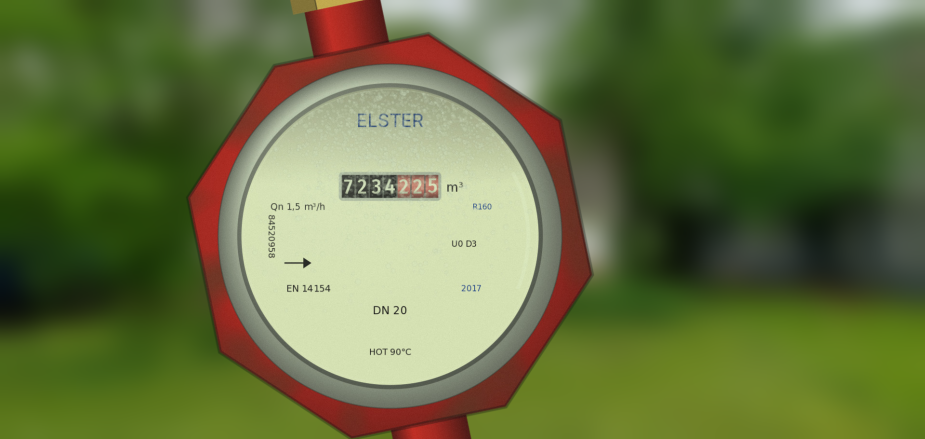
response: 7234.225; m³
